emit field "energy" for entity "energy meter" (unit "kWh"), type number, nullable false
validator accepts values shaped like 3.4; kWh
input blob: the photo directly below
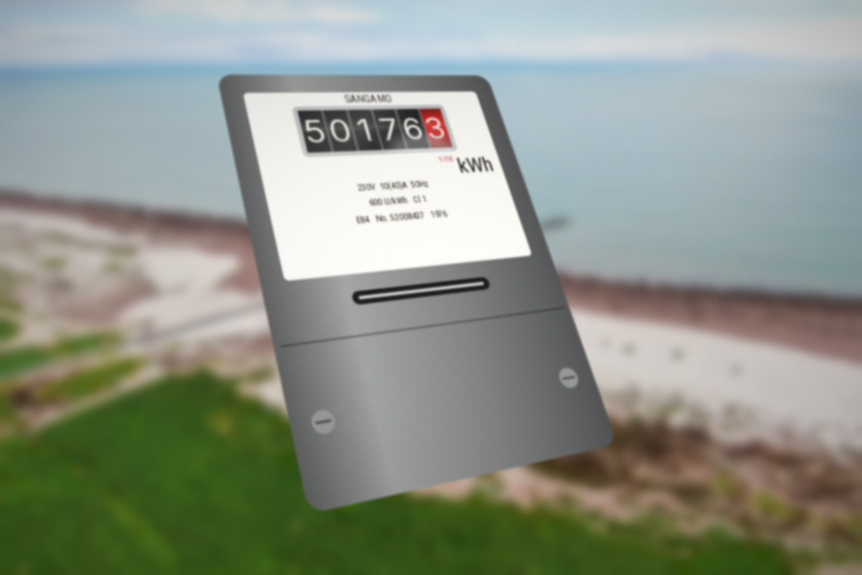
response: 50176.3; kWh
